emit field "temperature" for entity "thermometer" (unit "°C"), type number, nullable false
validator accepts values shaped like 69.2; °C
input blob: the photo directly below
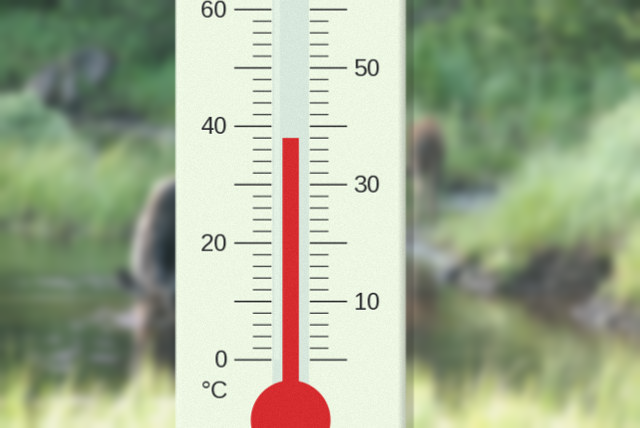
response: 38; °C
